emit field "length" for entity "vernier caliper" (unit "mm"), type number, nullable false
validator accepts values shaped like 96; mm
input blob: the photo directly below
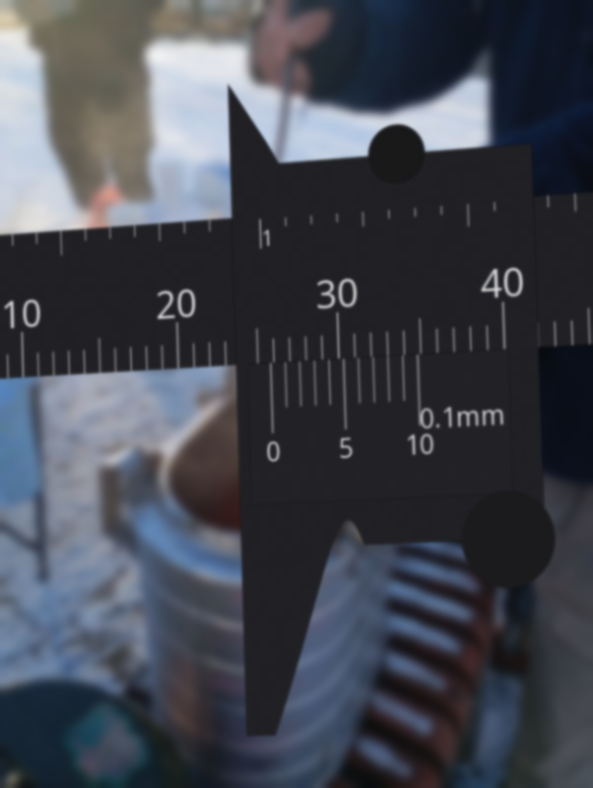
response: 25.8; mm
